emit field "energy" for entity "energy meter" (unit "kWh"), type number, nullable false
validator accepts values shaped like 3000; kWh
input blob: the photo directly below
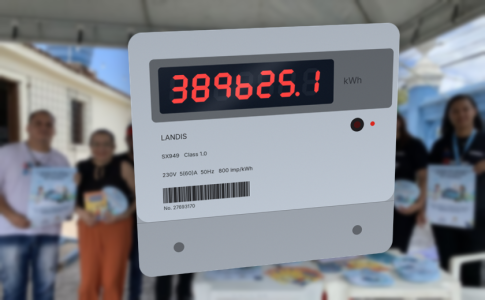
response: 389625.1; kWh
